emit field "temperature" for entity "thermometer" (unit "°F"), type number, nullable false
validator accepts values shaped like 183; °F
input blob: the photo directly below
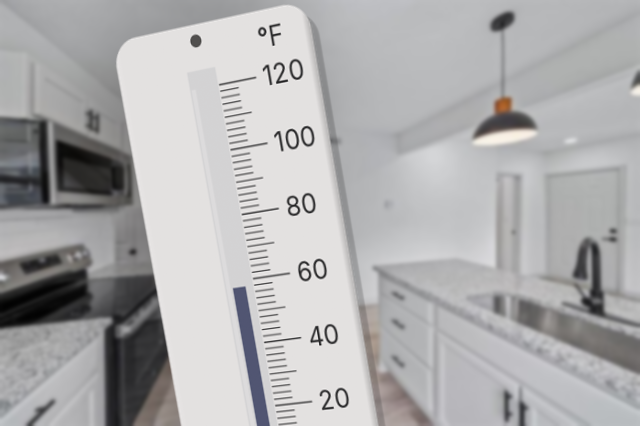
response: 58; °F
